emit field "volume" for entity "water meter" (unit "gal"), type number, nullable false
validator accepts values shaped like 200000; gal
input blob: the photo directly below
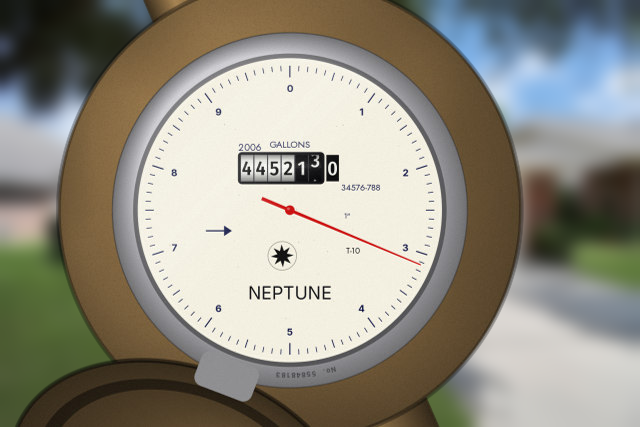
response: 4452133.1; gal
